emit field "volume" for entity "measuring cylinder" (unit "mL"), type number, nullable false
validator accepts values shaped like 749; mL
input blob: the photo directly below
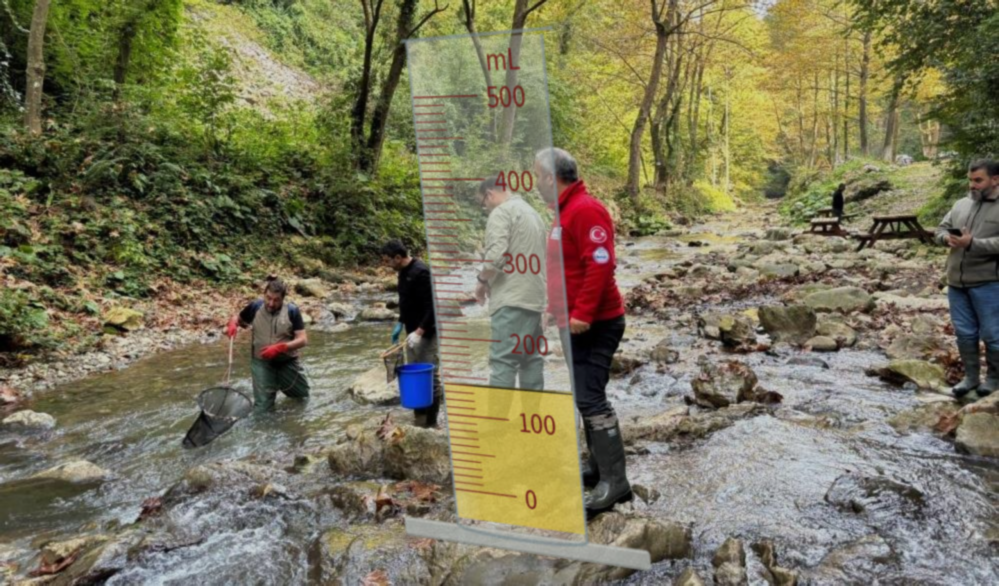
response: 140; mL
